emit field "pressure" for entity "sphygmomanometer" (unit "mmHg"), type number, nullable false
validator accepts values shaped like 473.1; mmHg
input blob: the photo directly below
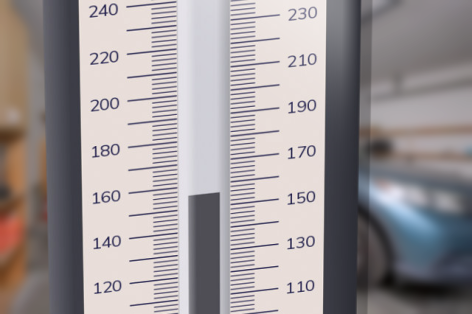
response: 156; mmHg
